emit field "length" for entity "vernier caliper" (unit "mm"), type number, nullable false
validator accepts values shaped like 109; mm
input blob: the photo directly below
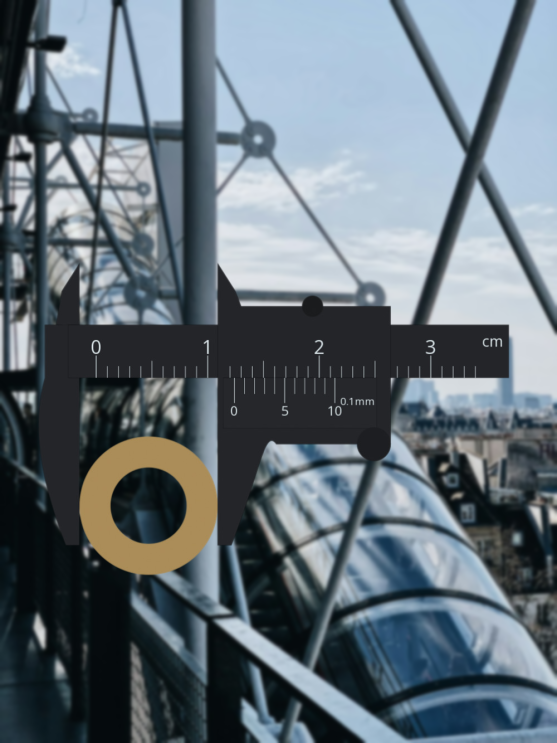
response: 12.4; mm
